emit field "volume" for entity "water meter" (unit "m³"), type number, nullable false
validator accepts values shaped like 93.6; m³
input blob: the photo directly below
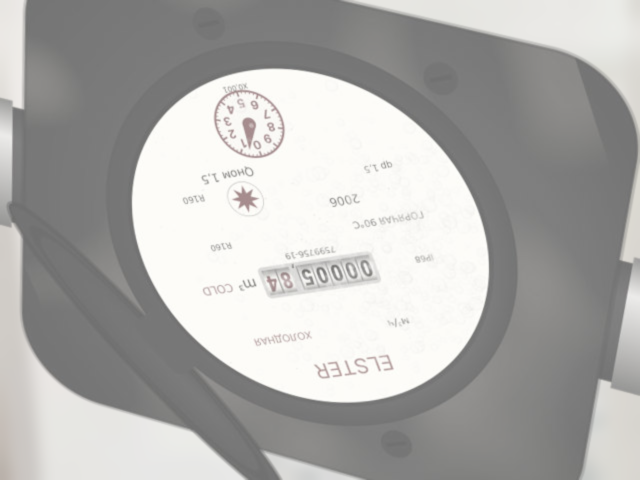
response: 5.840; m³
